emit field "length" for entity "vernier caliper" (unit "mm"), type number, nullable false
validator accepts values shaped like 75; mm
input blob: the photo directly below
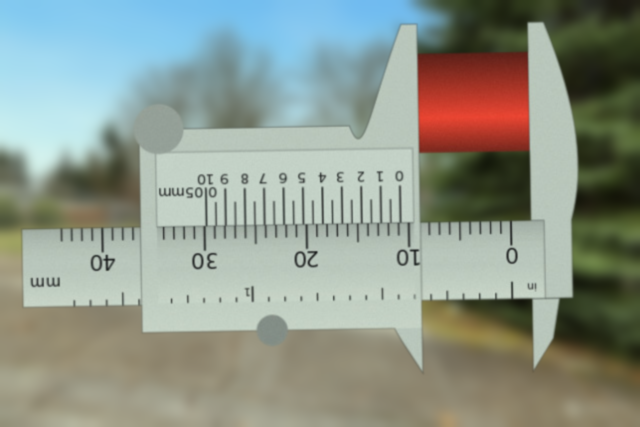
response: 10.8; mm
